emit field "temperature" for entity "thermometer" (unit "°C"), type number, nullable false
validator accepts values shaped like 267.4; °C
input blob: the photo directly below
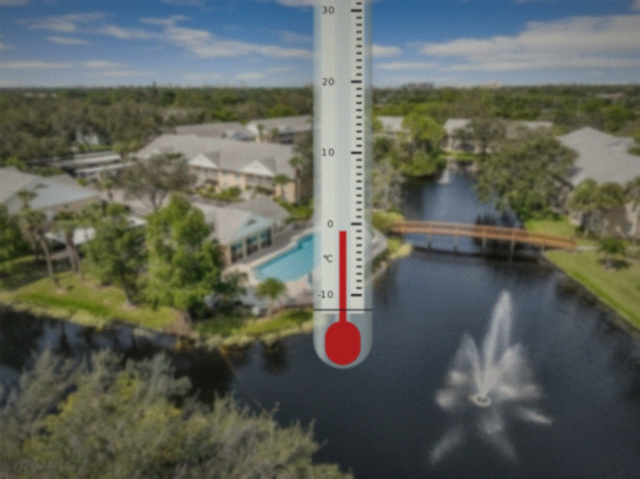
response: -1; °C
